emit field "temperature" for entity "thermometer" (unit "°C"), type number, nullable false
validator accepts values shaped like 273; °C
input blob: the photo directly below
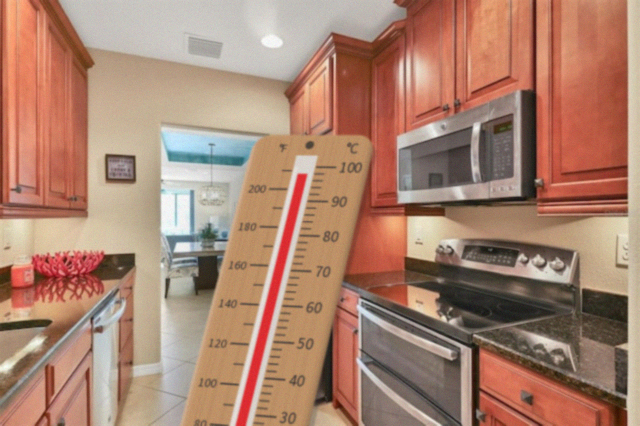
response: 98; °C
